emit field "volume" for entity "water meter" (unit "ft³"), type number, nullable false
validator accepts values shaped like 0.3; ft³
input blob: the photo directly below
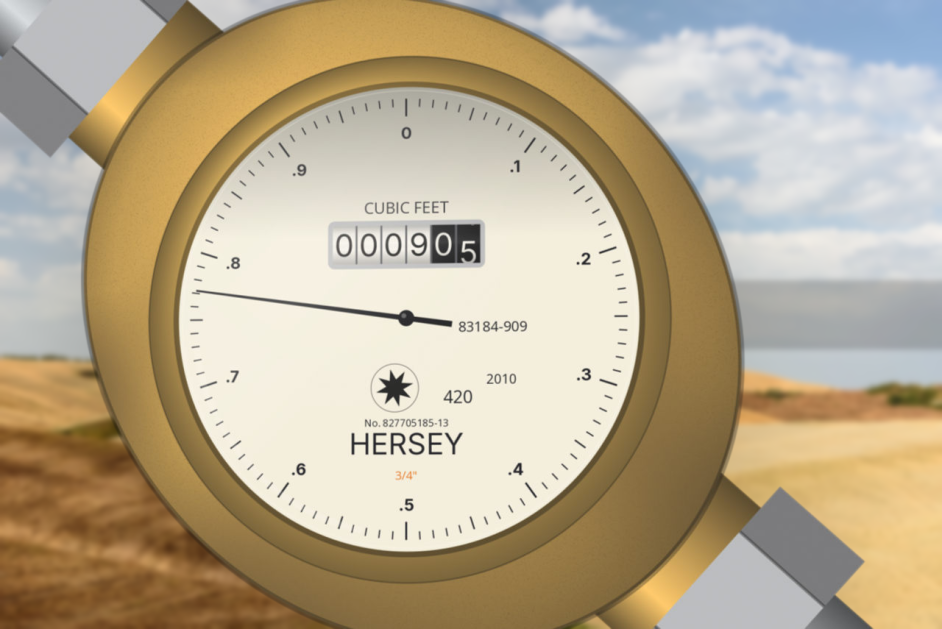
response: 904.77; ft³
